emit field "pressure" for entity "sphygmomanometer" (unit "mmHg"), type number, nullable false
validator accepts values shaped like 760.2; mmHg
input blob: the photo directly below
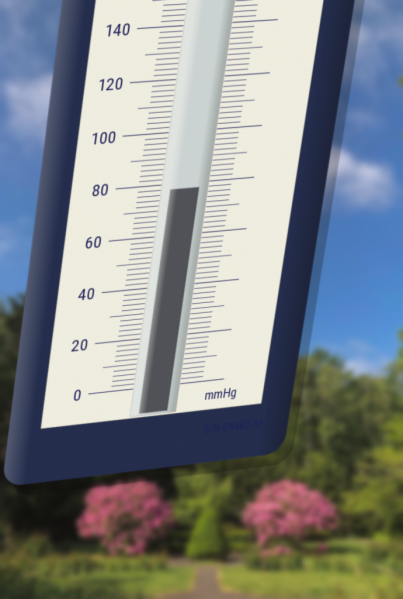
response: 78; mmHg
